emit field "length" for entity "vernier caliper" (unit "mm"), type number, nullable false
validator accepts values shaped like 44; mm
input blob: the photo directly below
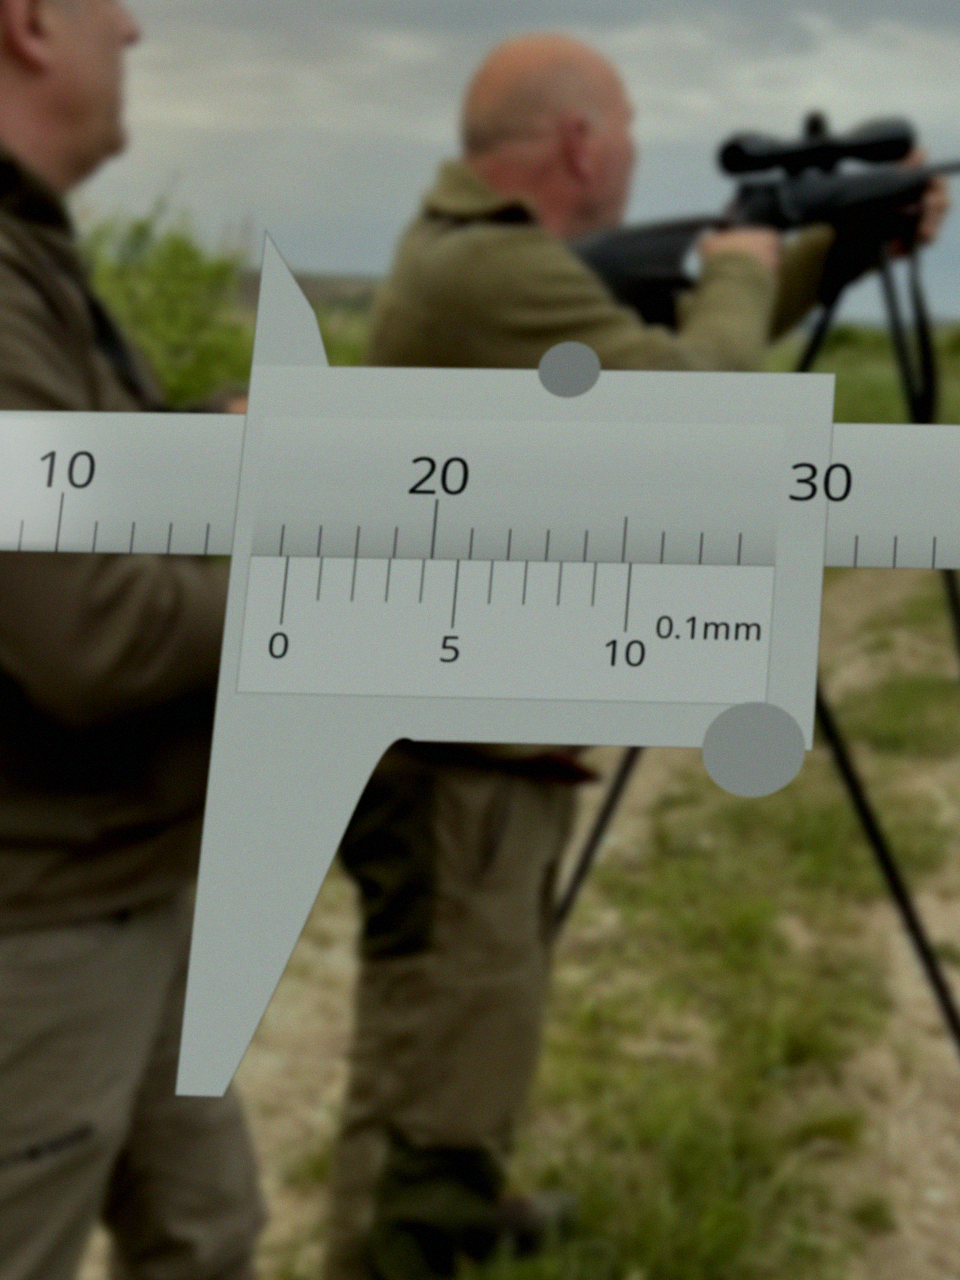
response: 16.2; mm
